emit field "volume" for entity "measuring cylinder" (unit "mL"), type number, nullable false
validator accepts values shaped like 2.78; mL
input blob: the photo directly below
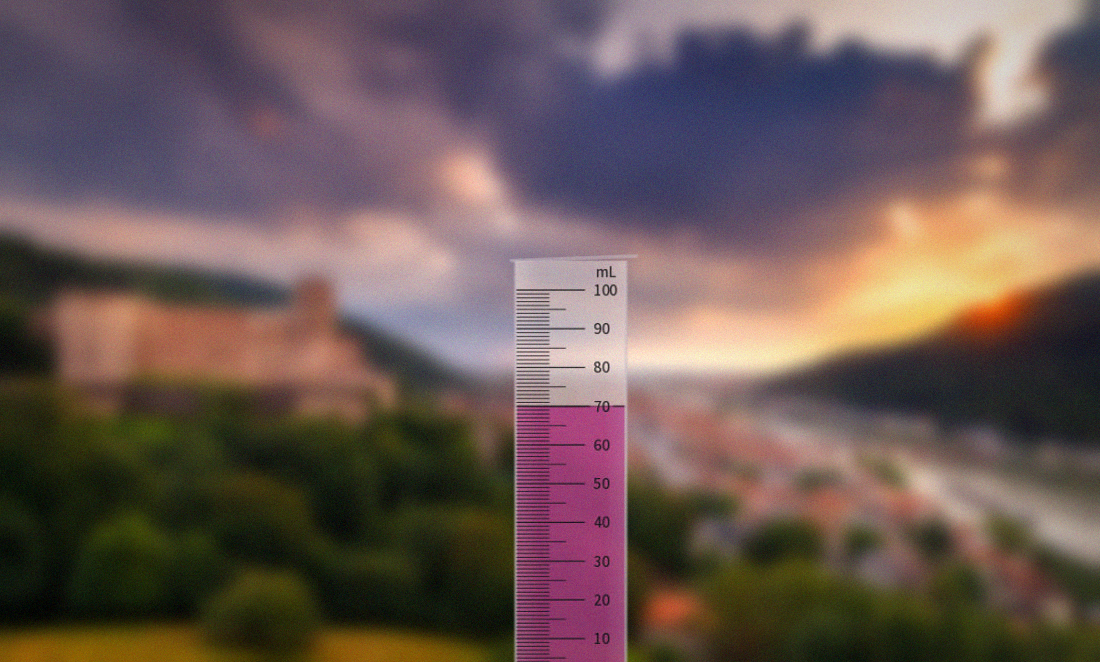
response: 70; mL
